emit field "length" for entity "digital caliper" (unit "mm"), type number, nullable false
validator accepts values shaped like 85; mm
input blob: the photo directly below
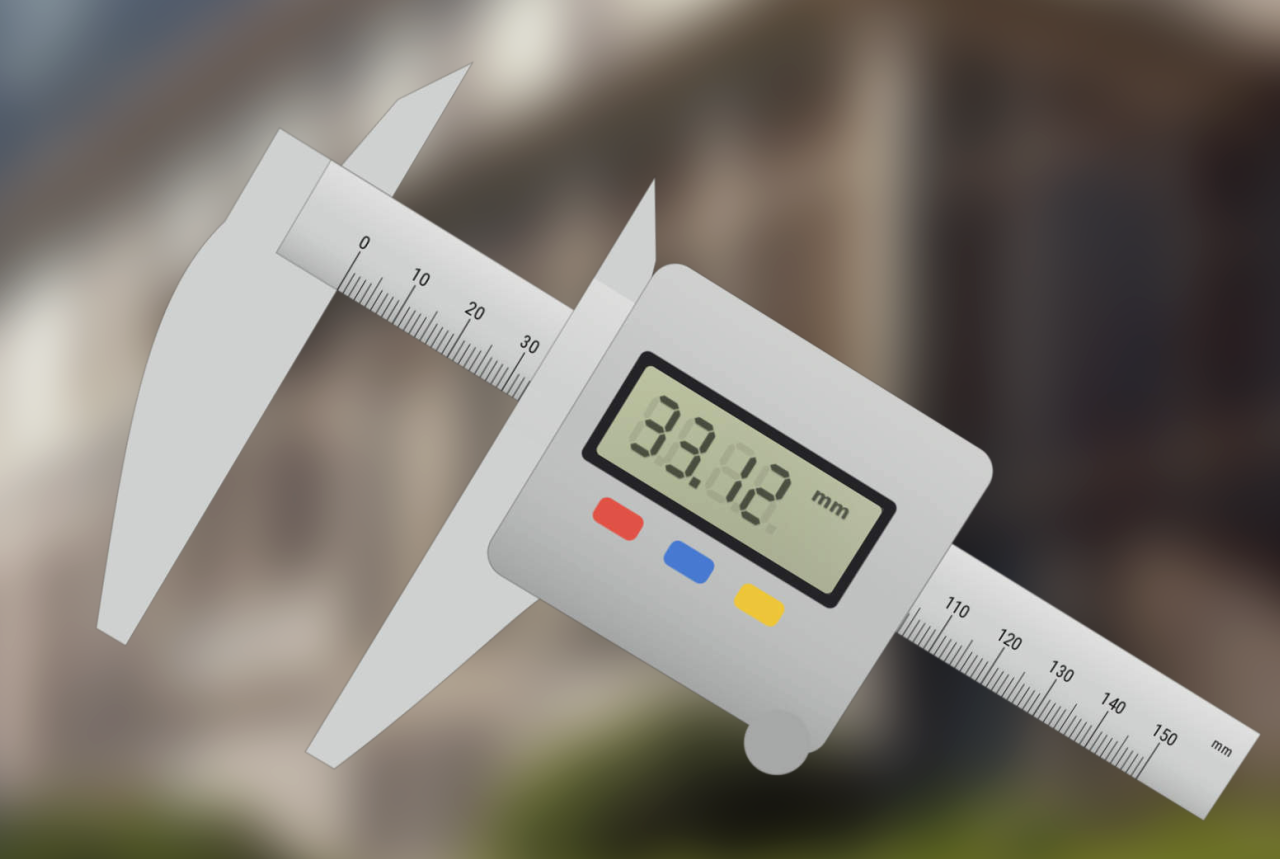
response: 33.12; mm
